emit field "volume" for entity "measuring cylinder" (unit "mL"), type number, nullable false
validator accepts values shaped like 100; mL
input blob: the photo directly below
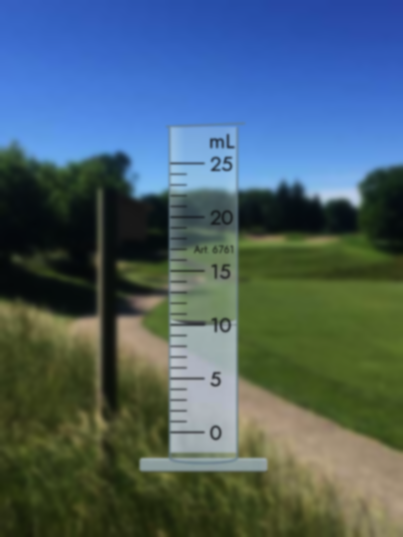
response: 10; mL
